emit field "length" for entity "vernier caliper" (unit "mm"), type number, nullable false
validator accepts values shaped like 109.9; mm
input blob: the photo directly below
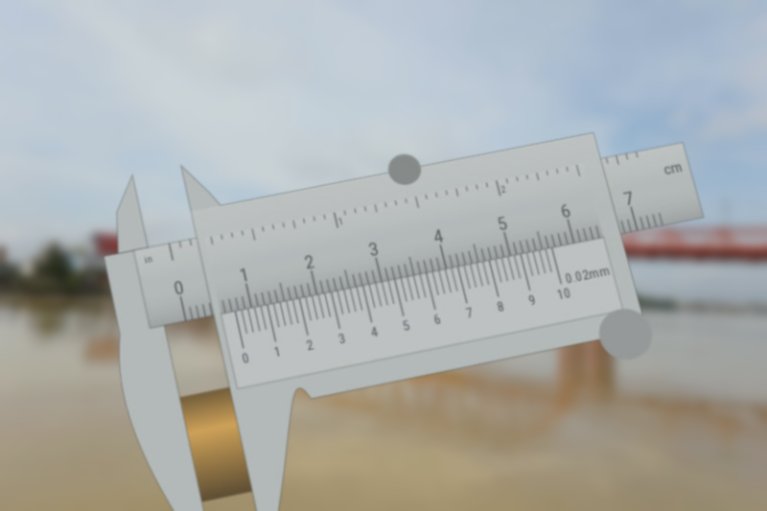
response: 7.5; mm
